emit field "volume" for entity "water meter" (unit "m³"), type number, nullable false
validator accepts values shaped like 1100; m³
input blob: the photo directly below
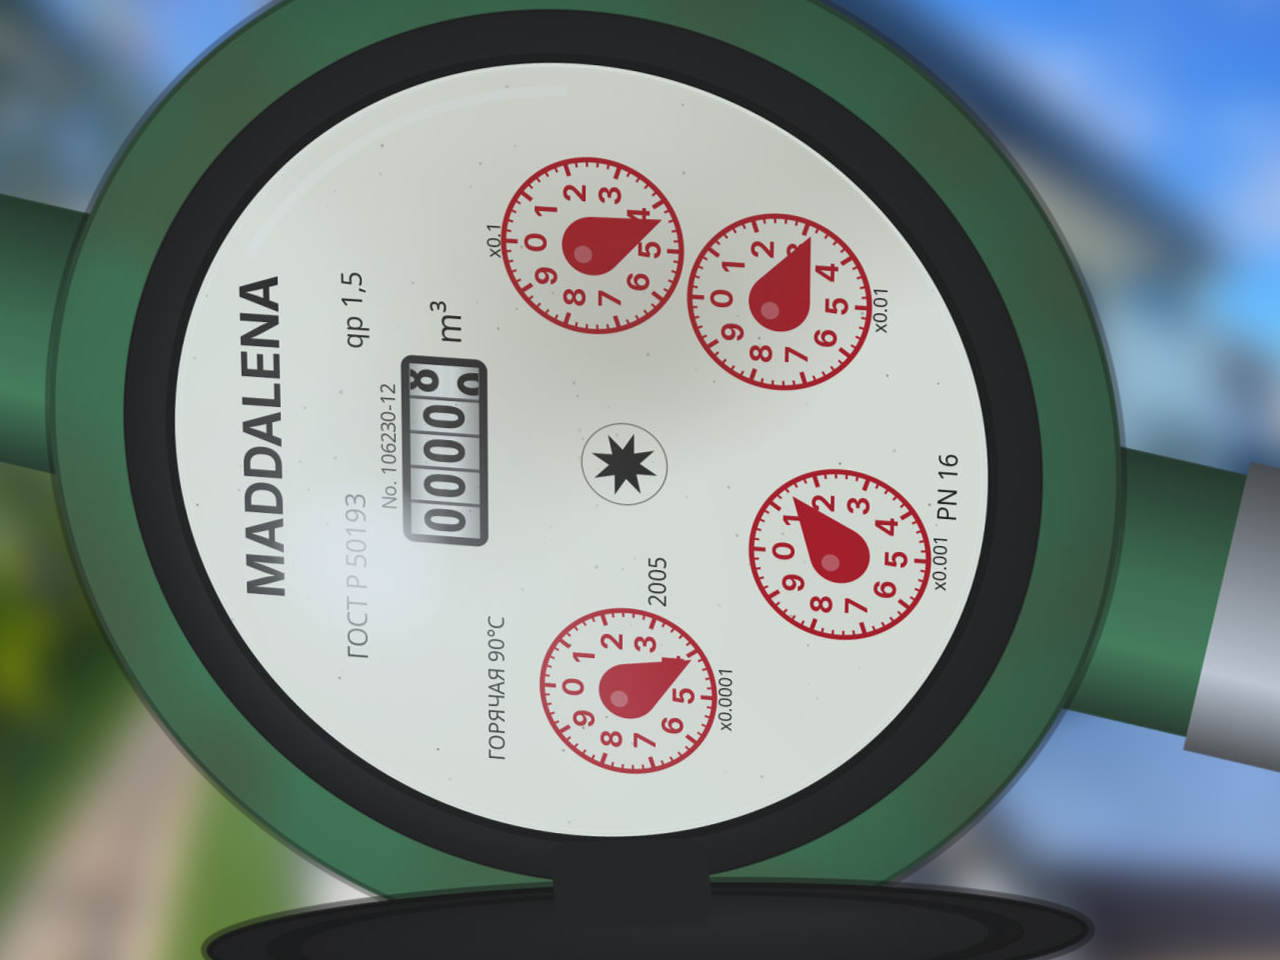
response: 8.4314; m³
